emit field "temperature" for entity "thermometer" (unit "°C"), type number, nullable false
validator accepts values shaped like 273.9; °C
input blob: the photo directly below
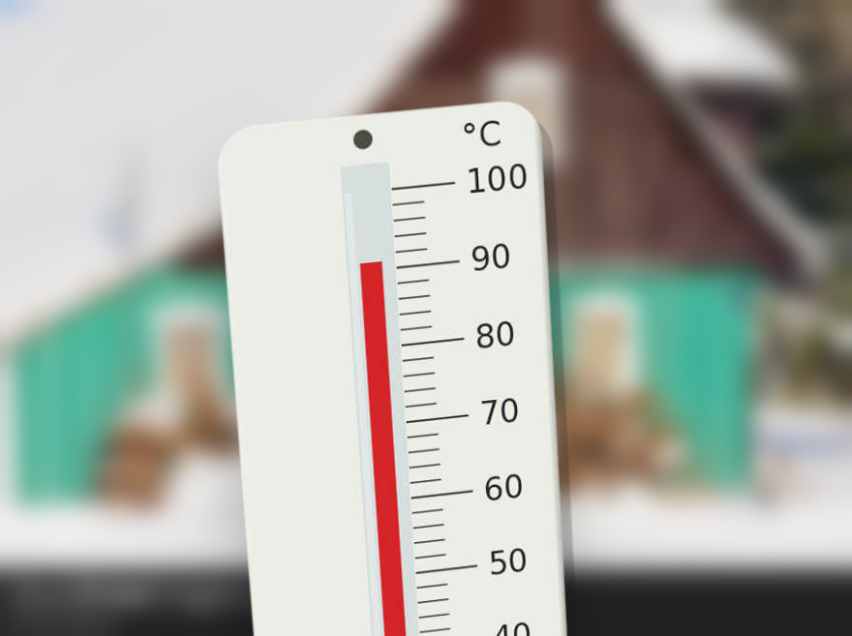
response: 91; °C
